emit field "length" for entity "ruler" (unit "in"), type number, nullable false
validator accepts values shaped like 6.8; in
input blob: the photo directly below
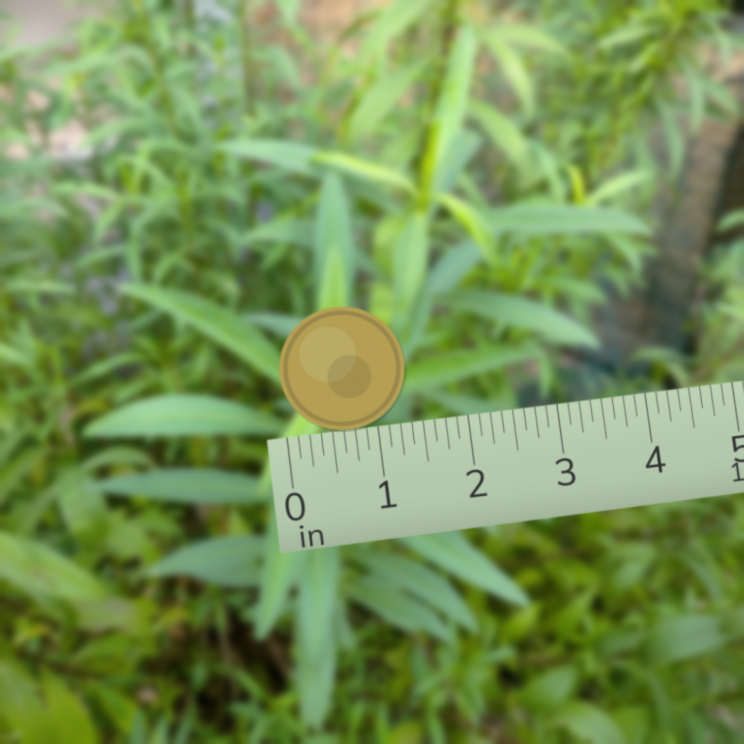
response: 1.375; in
